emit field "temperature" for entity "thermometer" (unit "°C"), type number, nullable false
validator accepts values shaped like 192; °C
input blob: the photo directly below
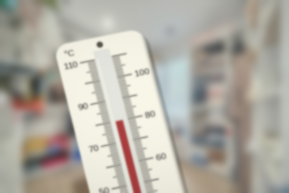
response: 80; °C
